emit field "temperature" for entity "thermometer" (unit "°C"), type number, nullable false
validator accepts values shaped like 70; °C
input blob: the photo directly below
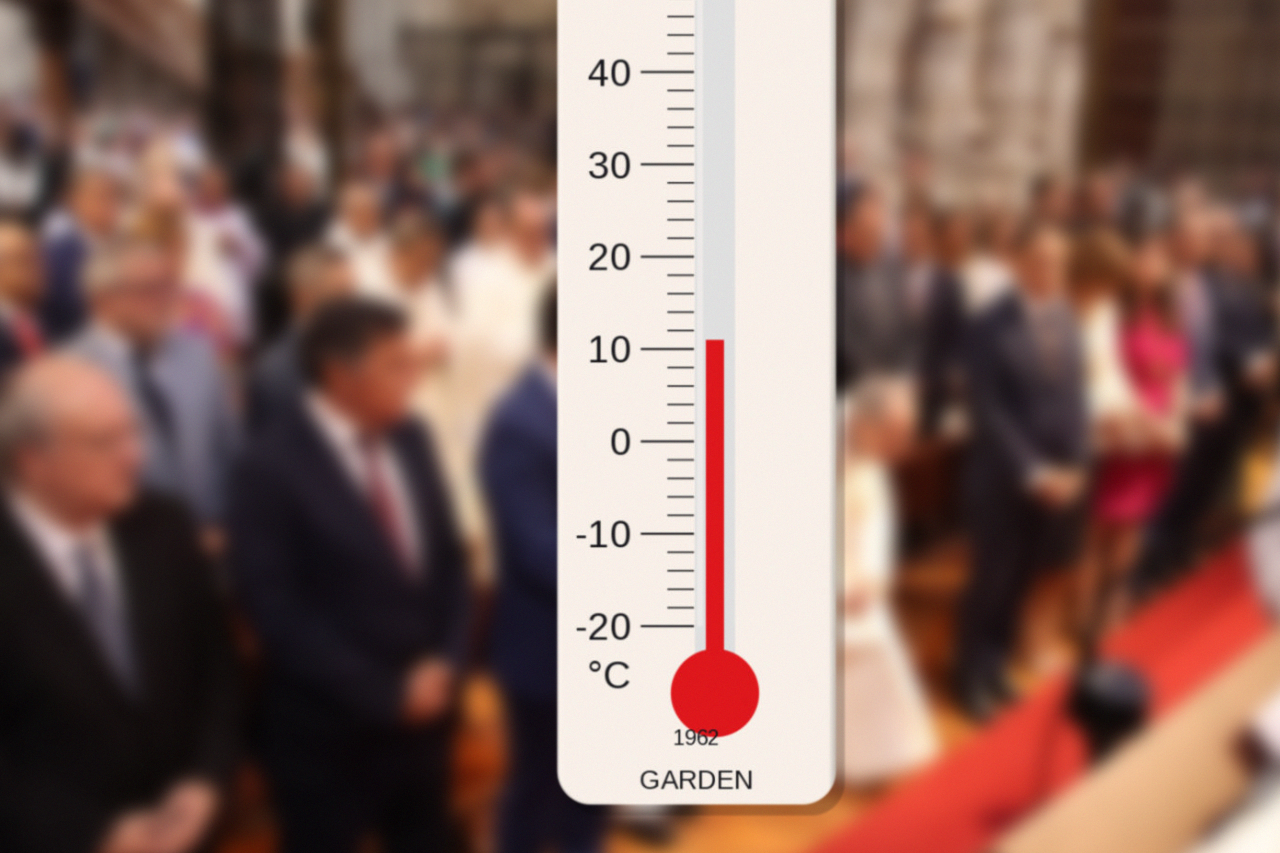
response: 11; °C
